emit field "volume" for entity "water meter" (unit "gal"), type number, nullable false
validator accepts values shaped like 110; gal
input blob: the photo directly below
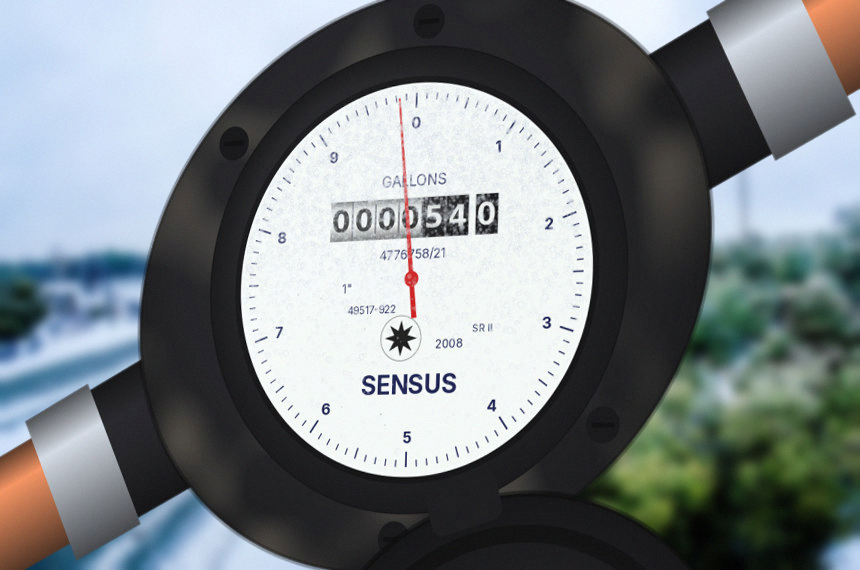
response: 539.8; gal
